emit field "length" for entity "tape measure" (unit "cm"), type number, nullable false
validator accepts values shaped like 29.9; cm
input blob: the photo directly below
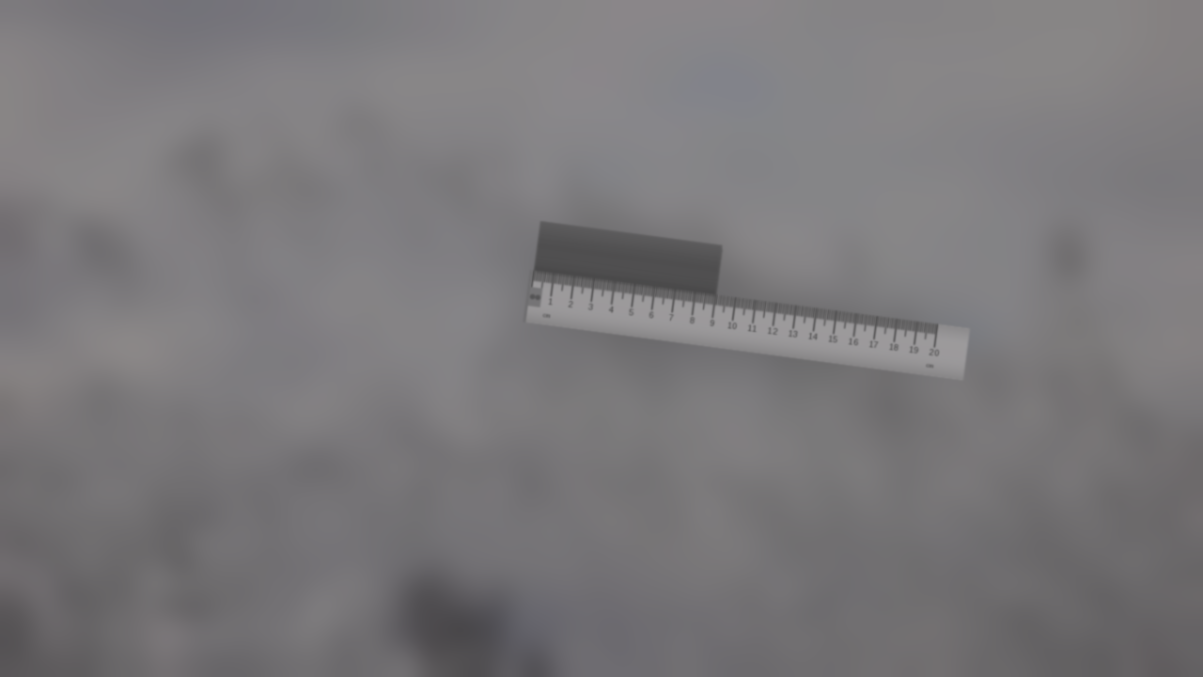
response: 9; cm
